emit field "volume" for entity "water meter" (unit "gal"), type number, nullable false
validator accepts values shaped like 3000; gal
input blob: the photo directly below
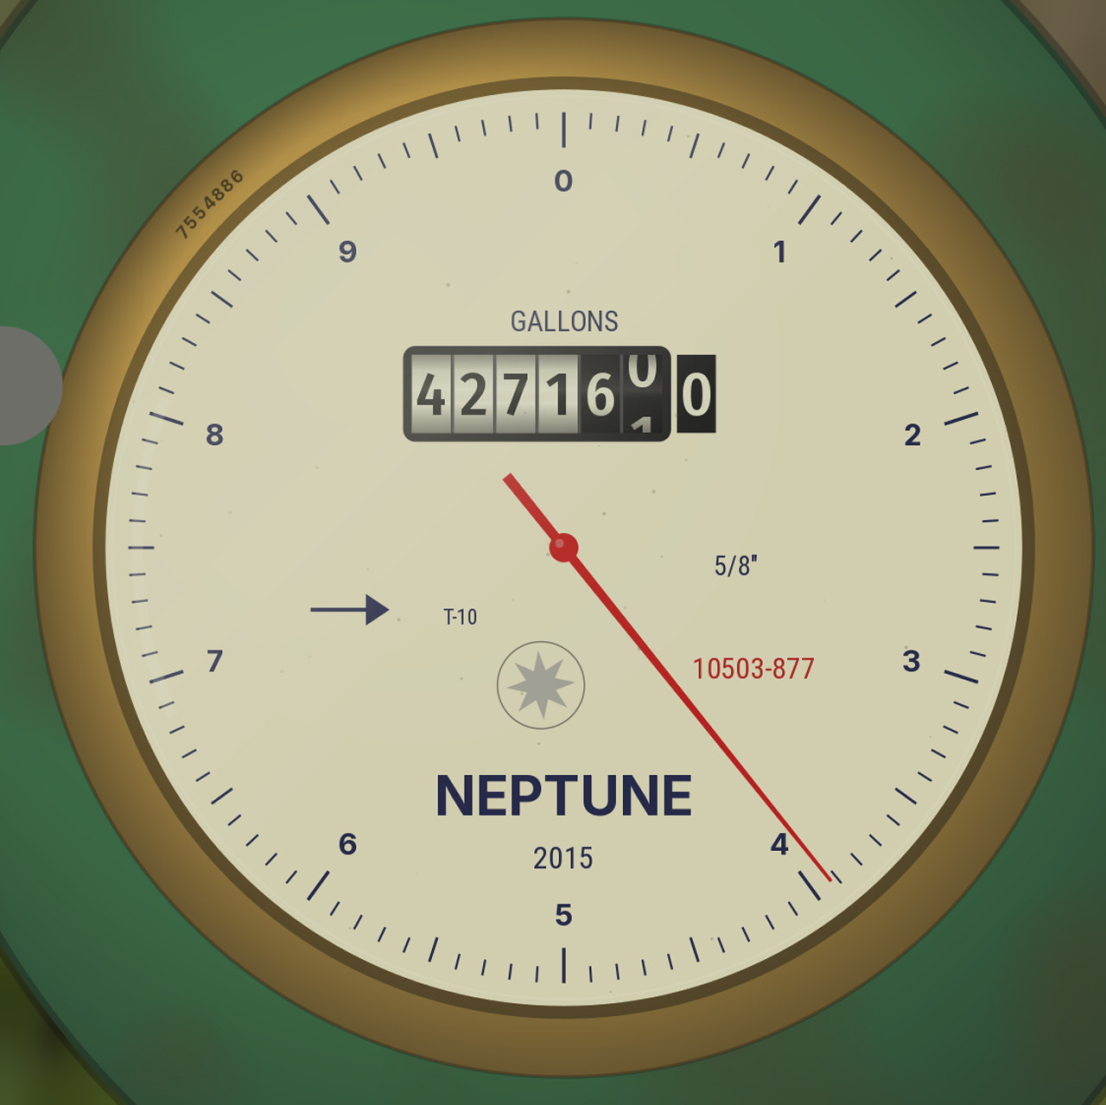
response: 4271603.9; gal
